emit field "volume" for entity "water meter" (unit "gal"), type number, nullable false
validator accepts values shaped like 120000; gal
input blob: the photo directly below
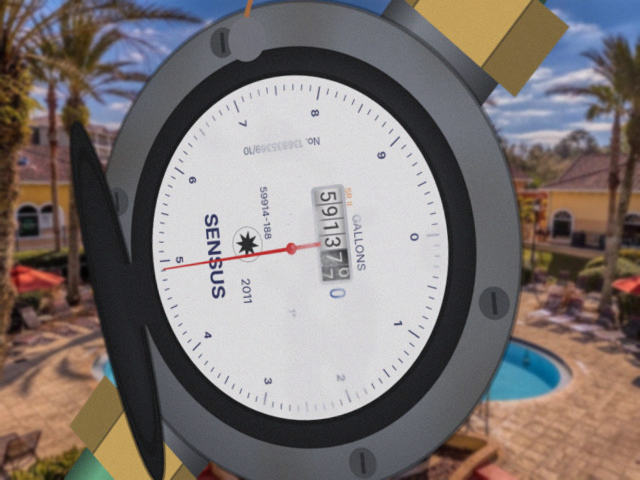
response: 5913764.9; gal
